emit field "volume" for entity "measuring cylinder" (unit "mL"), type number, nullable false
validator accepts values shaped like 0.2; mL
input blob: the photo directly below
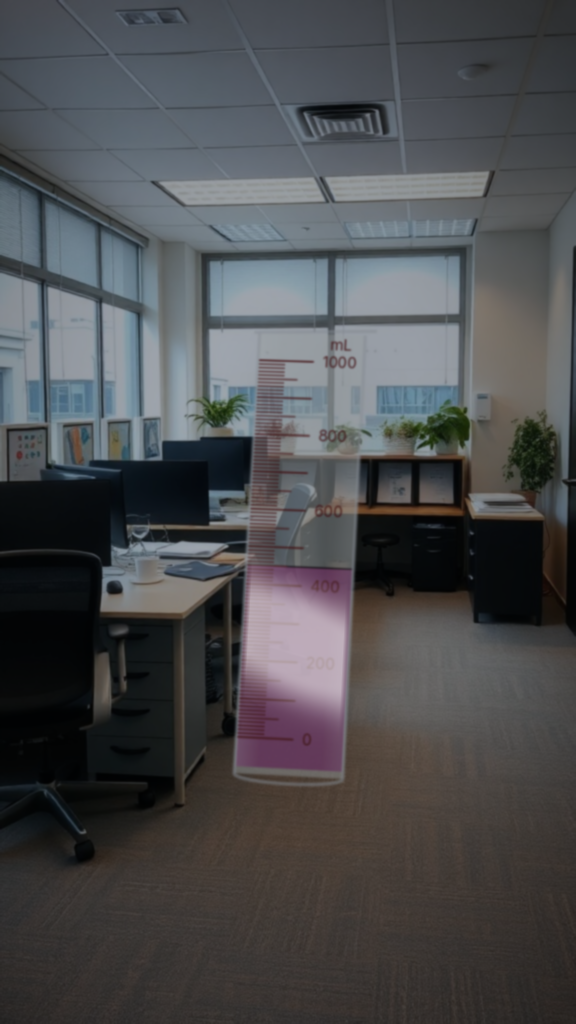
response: 450; mL
